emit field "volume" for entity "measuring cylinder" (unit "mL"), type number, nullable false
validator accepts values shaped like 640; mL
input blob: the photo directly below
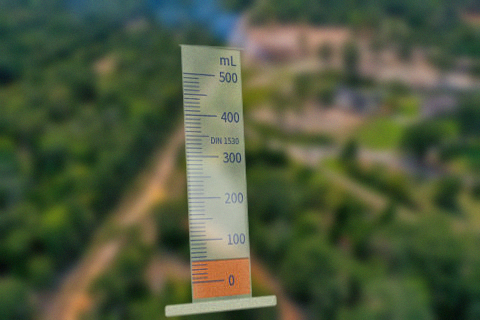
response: 50; mL
